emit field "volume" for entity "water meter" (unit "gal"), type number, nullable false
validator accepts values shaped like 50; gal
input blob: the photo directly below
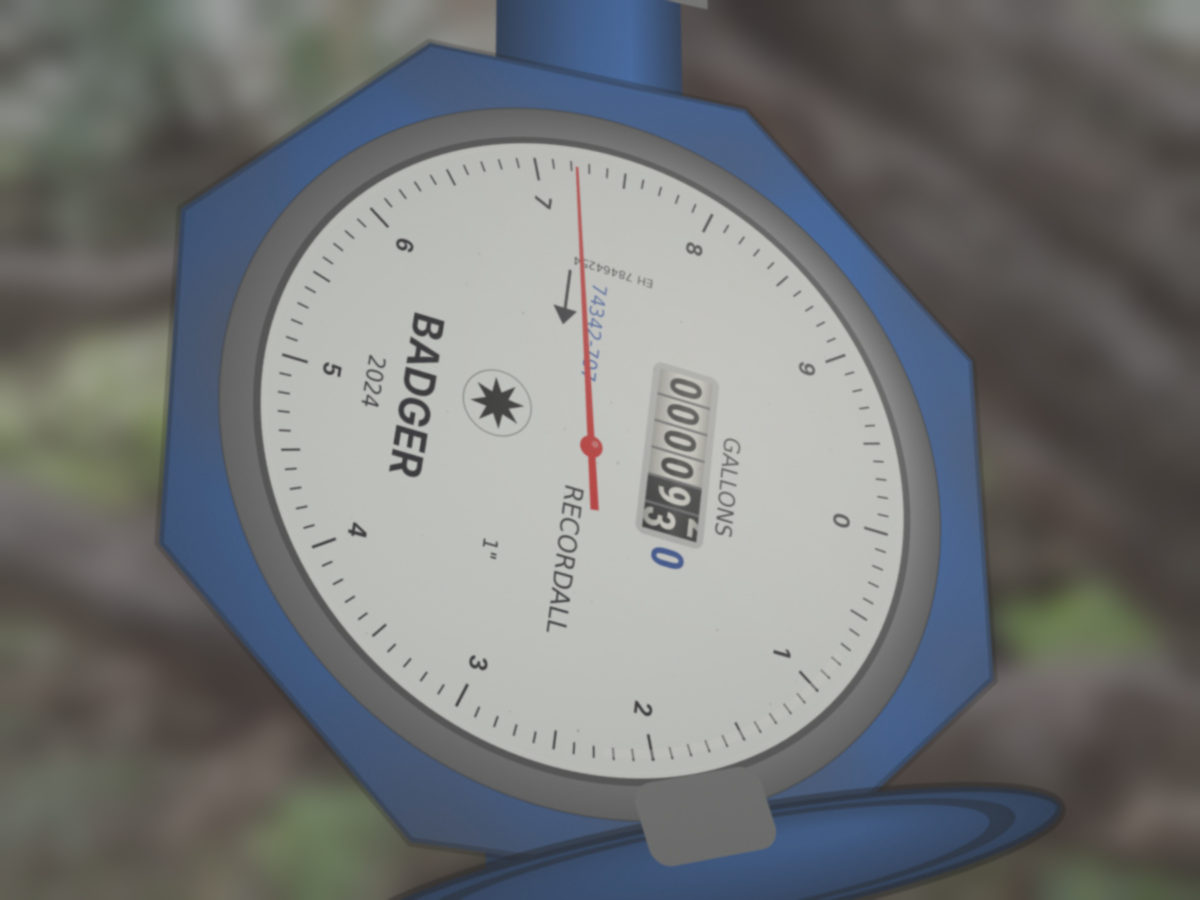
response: 927.2; gal
